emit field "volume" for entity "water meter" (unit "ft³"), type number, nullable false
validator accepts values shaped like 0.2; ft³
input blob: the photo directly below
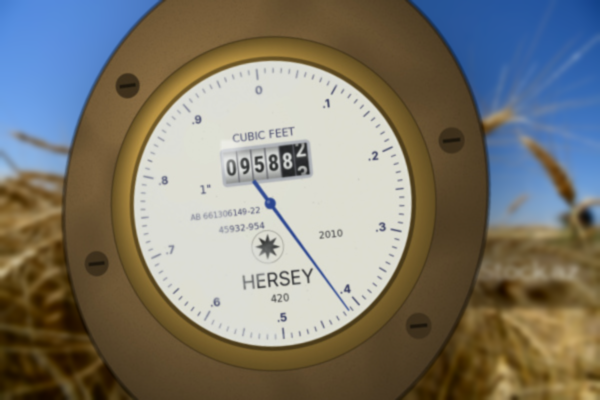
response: 95882.41; ft³
